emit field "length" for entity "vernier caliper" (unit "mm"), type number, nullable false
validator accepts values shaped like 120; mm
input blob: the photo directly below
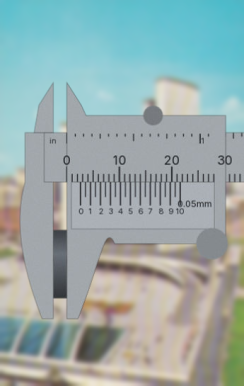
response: 2.6; mm
